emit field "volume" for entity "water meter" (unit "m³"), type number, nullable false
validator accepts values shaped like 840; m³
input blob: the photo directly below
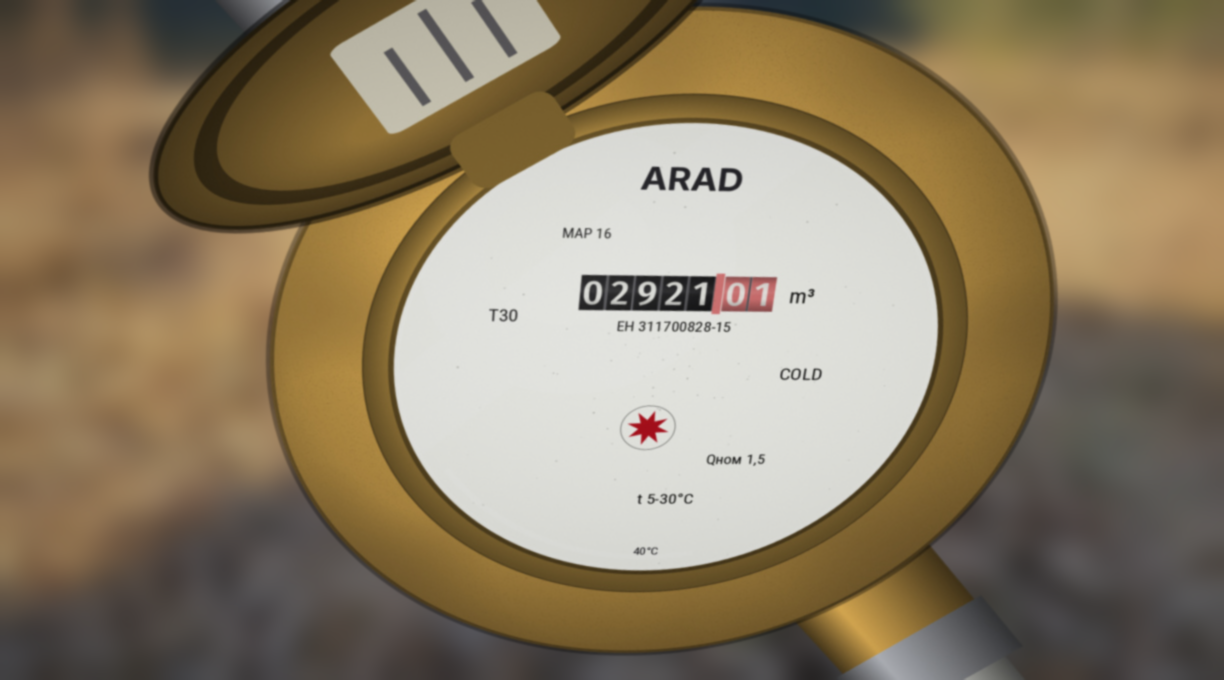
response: 2921.01; m³
